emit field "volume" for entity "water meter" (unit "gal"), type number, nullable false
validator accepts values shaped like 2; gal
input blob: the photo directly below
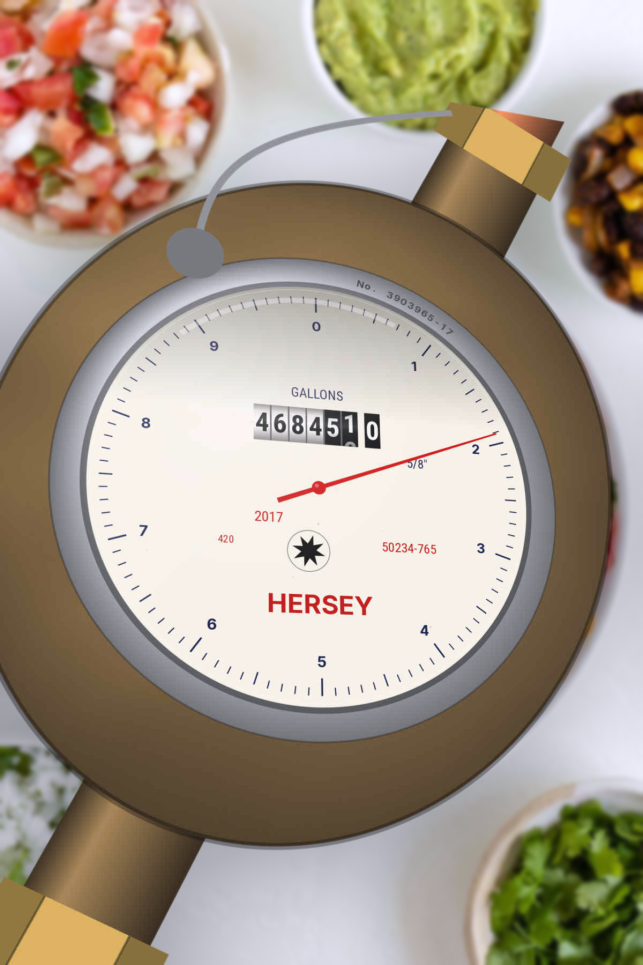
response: 4684511.9; gal
